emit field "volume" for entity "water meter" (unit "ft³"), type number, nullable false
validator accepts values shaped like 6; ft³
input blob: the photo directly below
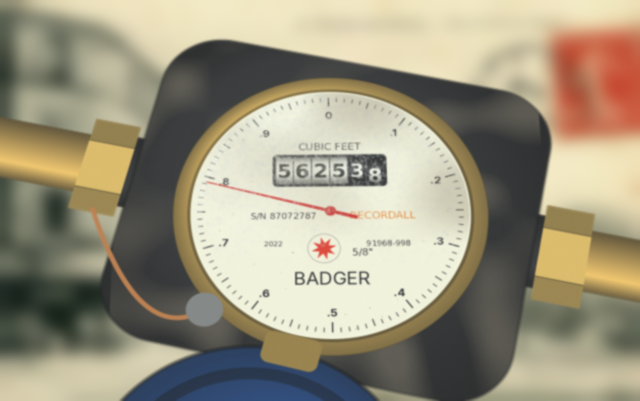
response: 562537.79; ft³
